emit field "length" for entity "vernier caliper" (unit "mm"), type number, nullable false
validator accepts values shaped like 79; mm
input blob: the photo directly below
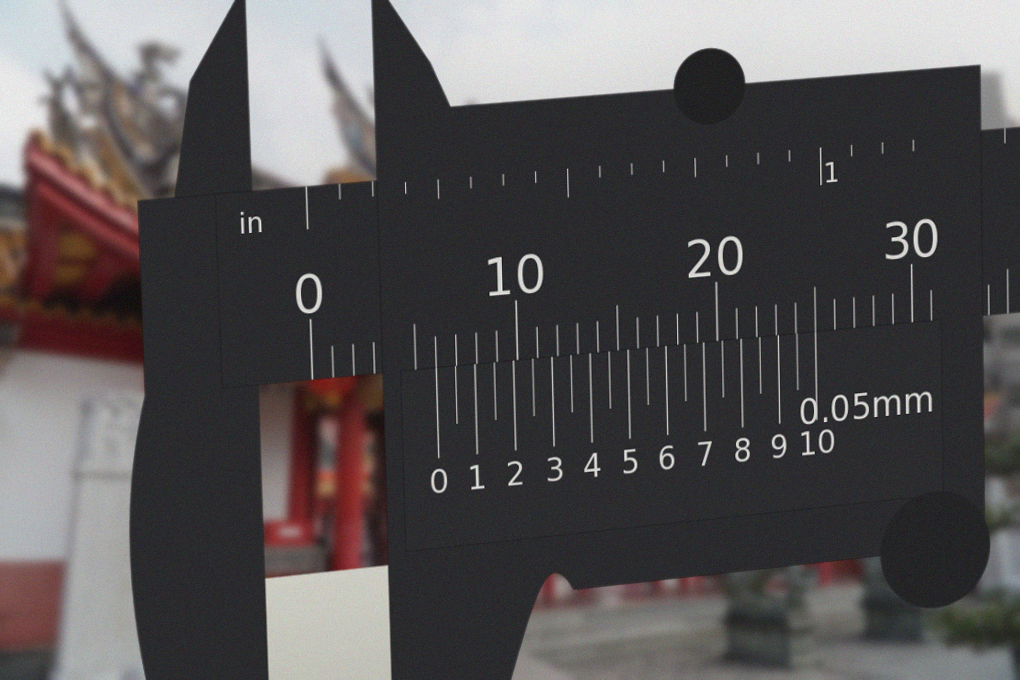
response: 6.0; mm
